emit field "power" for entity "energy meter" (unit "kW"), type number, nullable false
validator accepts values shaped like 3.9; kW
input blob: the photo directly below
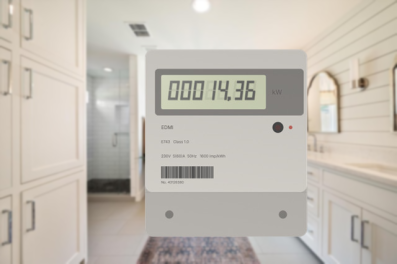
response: 14.36; kW
